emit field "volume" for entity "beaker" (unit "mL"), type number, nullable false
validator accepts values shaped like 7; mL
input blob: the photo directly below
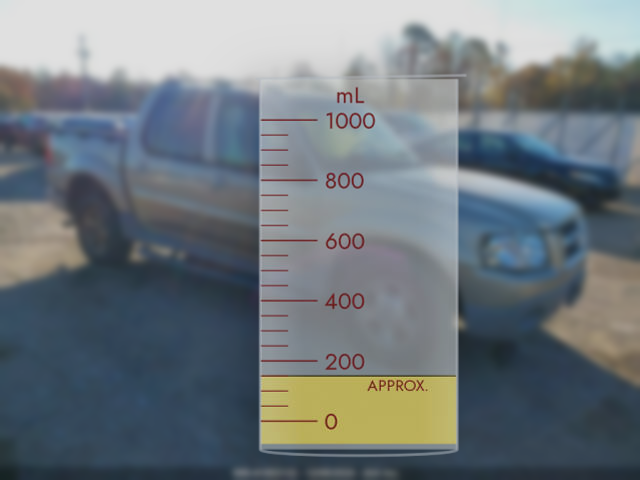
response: 150; mL
